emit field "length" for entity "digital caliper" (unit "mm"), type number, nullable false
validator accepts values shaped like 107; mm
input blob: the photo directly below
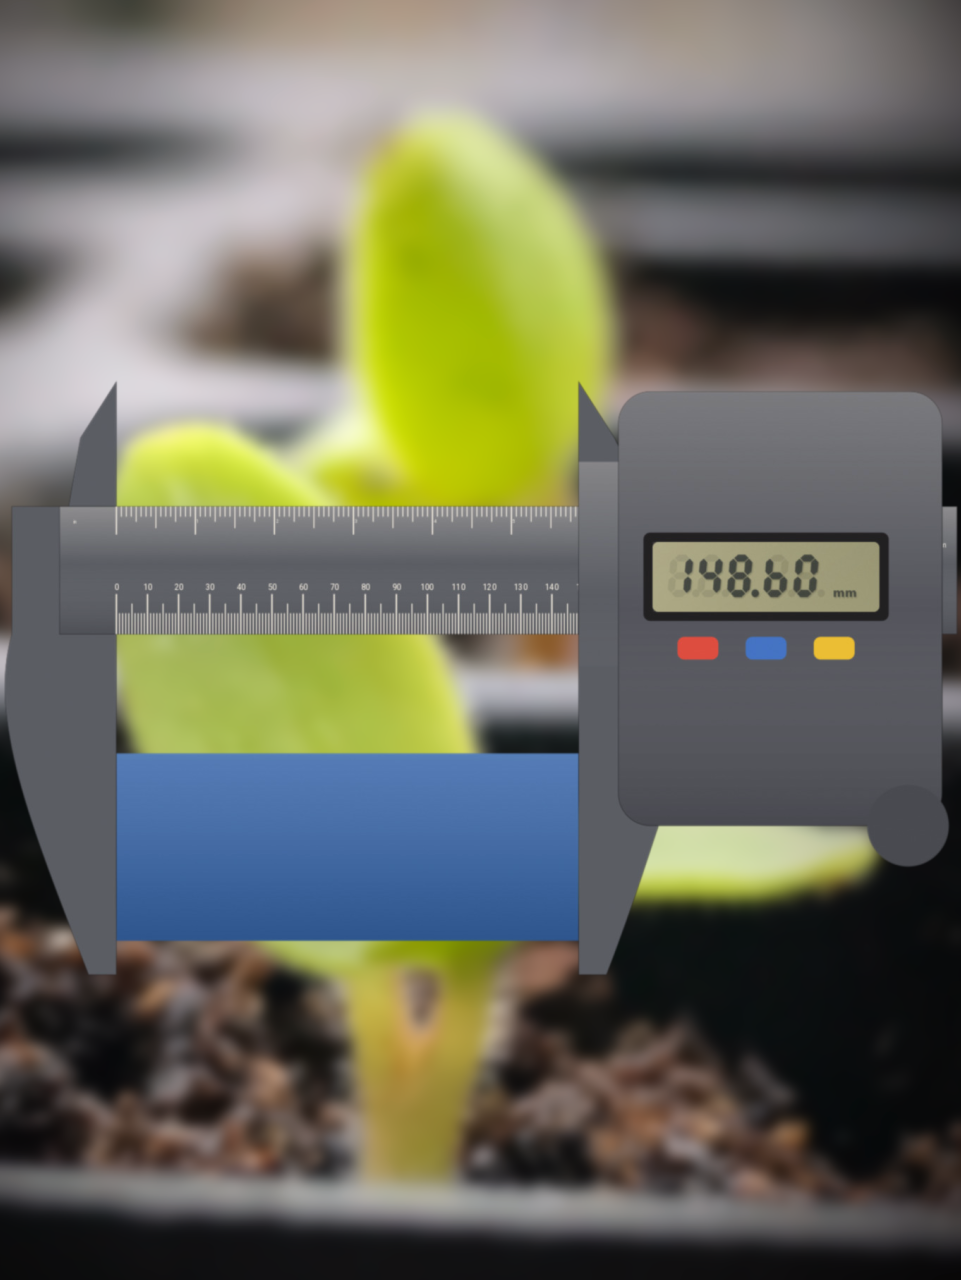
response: 148.60; mm
